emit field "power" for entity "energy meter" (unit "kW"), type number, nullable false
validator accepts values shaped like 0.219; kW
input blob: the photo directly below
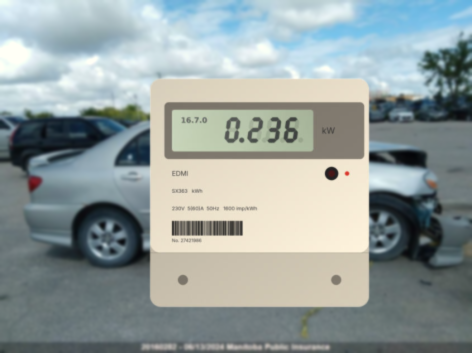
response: 0.236; kW
